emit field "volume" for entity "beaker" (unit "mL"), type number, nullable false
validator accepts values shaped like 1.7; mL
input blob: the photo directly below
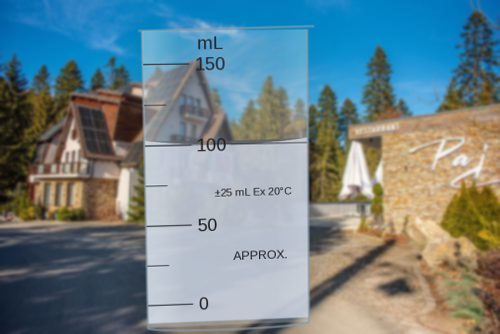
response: 100; mL
